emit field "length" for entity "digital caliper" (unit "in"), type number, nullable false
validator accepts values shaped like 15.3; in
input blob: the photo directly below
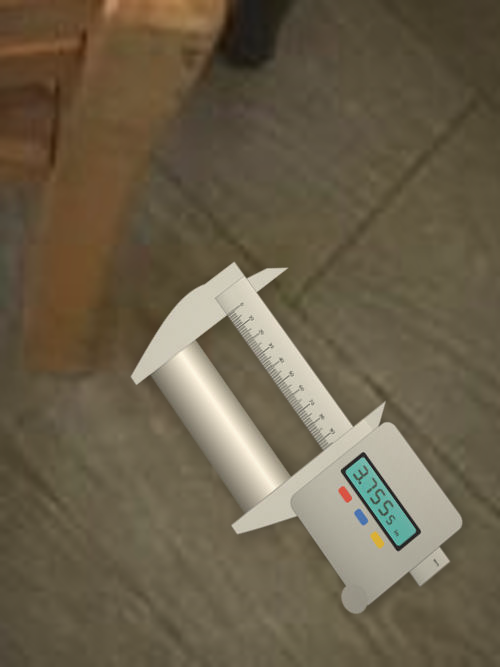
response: 3.7555; in
